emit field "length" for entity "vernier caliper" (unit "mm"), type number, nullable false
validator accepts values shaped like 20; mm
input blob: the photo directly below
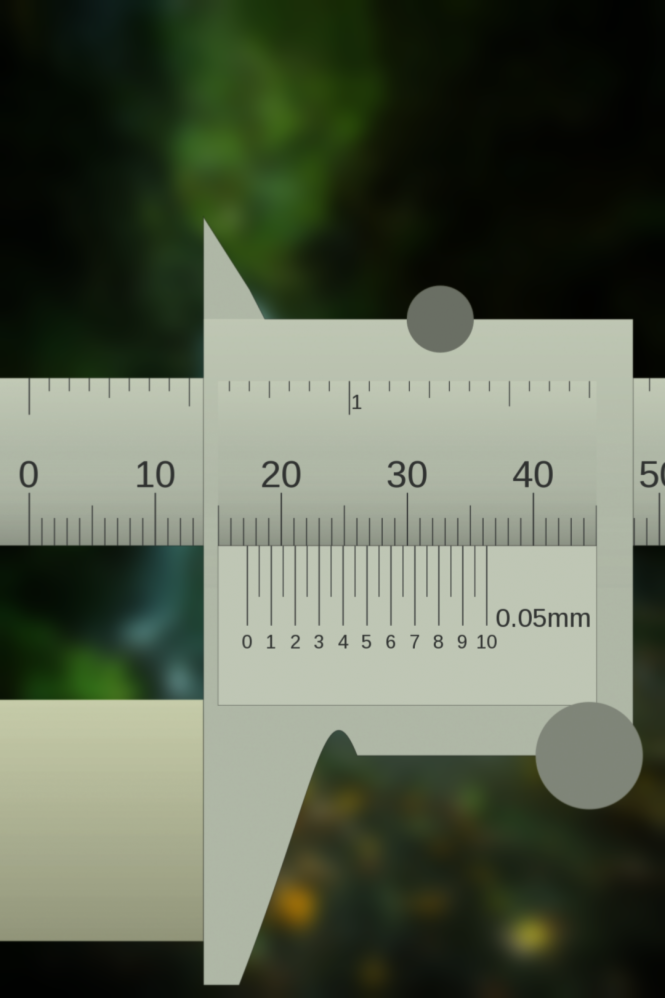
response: 17.3; mm
